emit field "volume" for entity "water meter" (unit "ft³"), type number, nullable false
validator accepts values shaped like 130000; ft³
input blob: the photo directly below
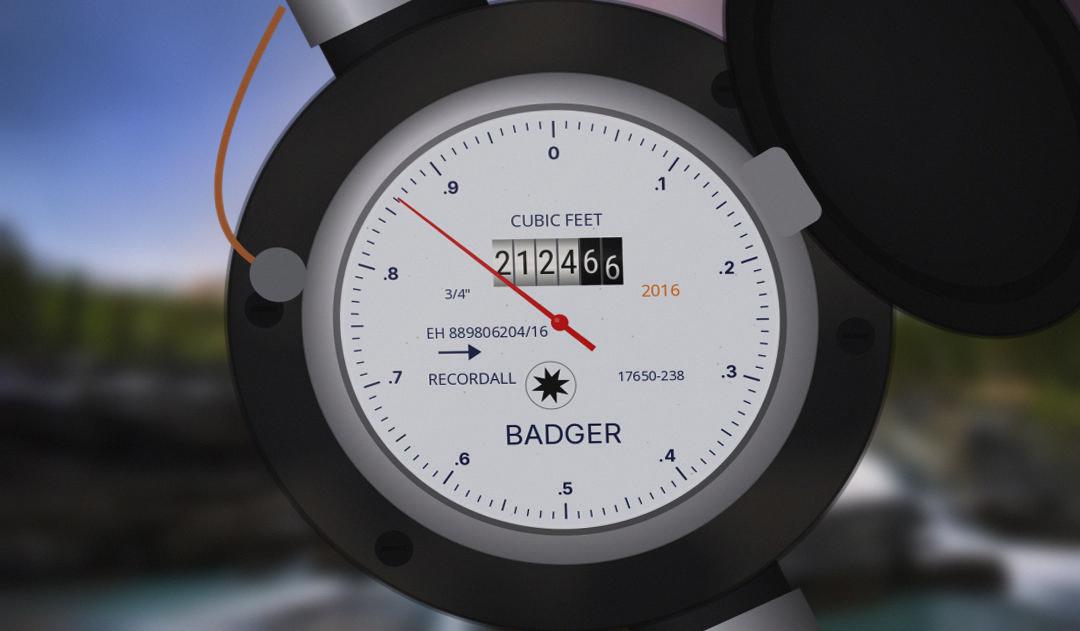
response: 212465.86; ft³
